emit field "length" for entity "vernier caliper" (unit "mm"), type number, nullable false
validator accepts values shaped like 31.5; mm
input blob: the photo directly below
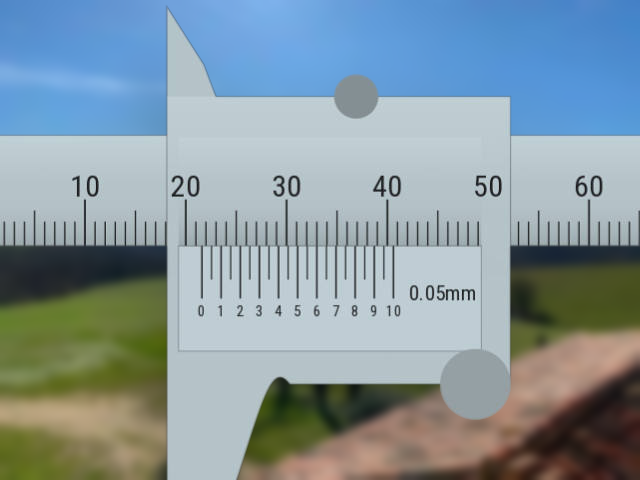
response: 21.6; mm
